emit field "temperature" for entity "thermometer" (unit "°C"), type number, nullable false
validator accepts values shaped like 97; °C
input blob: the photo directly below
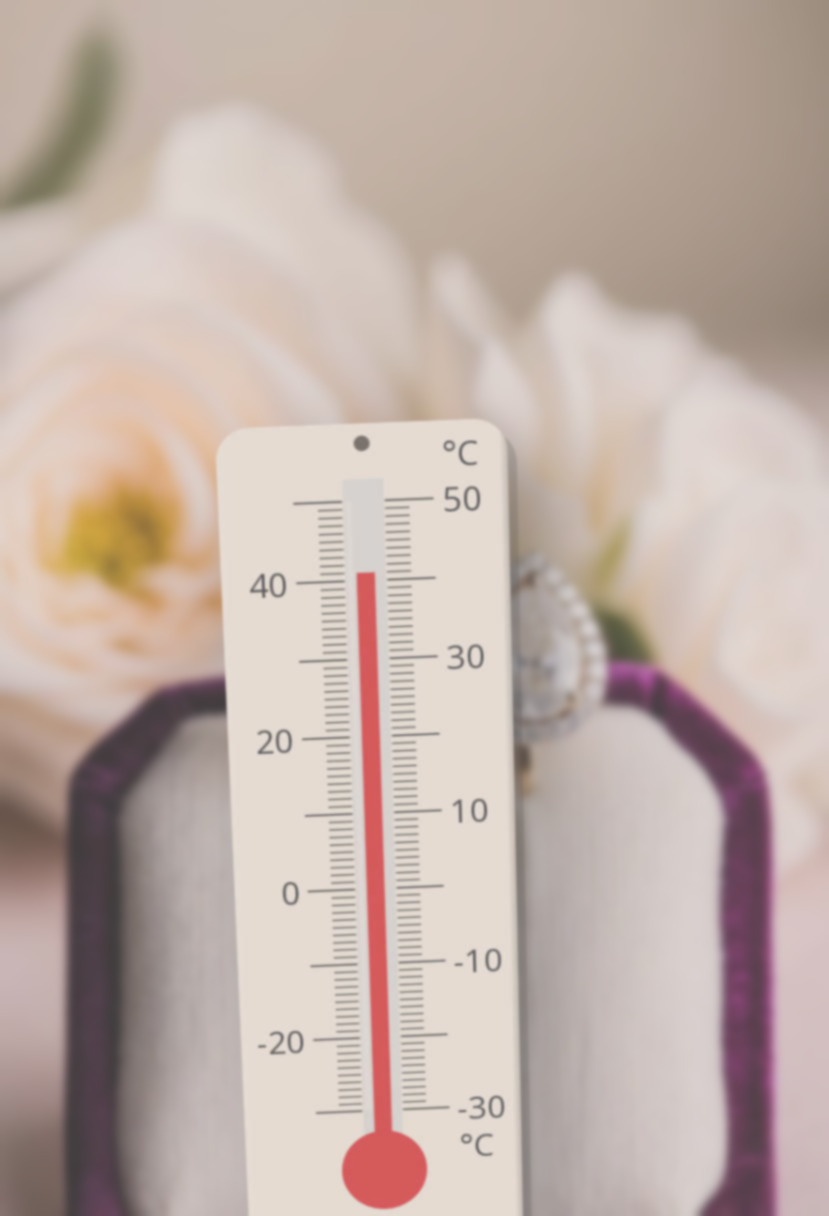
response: 41; °C
